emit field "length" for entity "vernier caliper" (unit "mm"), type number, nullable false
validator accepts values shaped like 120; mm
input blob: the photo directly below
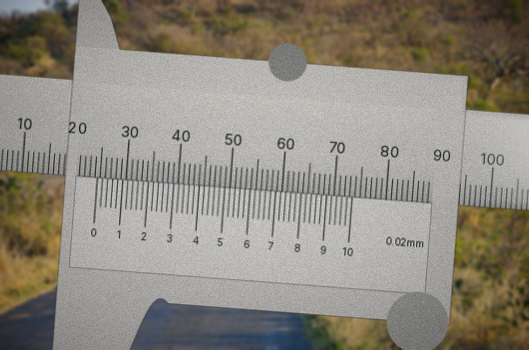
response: 24.5; mm
